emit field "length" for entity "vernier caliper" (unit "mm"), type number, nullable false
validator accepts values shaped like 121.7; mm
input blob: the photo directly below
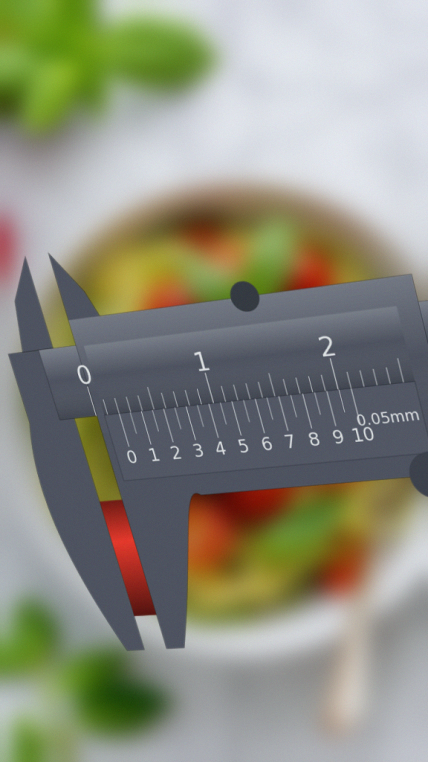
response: 2.0; mm
